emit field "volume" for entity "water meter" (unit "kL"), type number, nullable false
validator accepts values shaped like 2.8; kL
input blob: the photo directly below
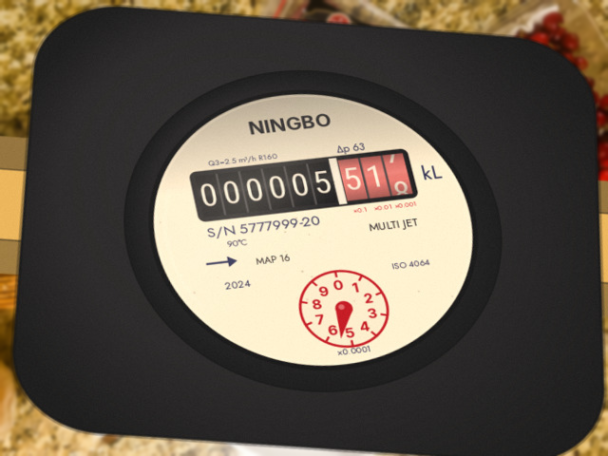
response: 5.5175; kL
